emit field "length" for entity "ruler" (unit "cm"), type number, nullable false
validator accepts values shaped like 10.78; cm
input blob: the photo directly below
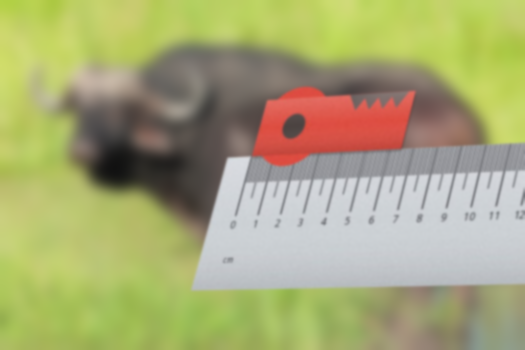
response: 6.5; cm
